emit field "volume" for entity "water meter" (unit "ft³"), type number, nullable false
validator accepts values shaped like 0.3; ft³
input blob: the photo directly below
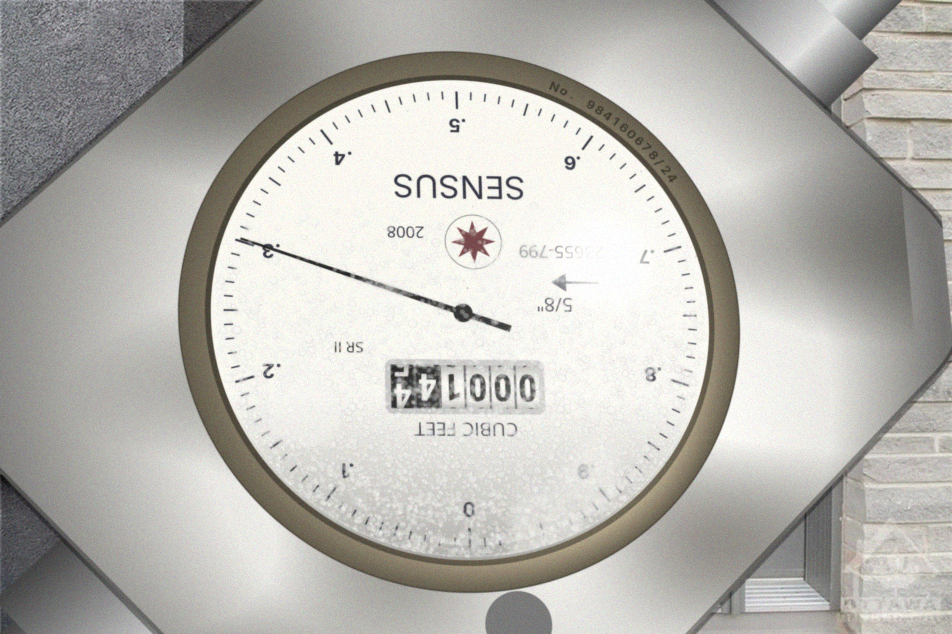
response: 144.30; ft³
